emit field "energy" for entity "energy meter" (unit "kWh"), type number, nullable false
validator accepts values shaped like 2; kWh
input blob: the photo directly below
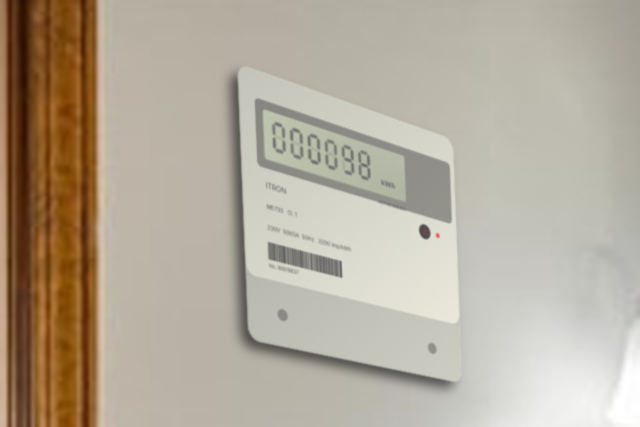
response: 98; kWh
